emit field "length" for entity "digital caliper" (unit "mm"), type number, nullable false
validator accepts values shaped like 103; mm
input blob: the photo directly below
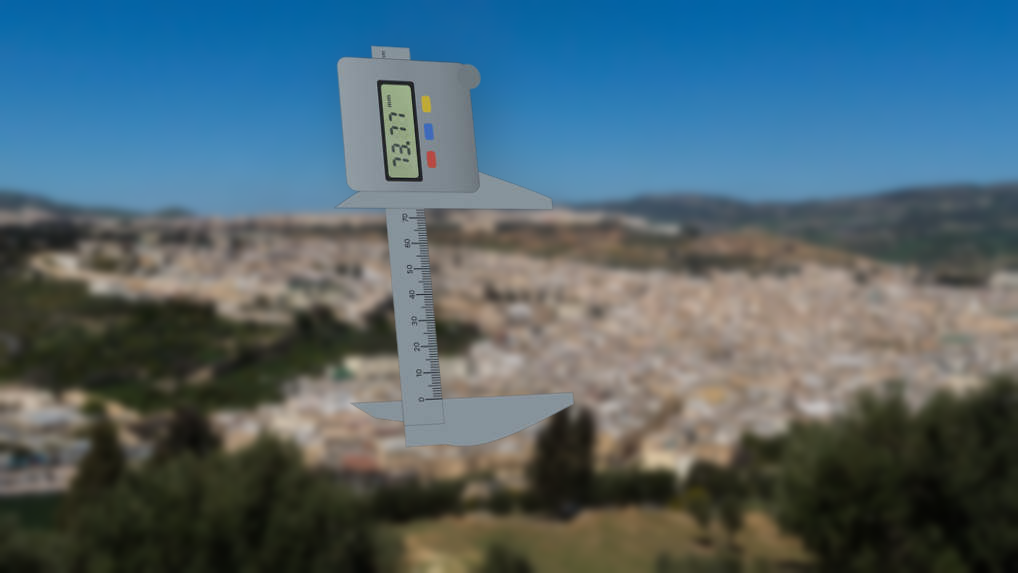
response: 73.77; mm
